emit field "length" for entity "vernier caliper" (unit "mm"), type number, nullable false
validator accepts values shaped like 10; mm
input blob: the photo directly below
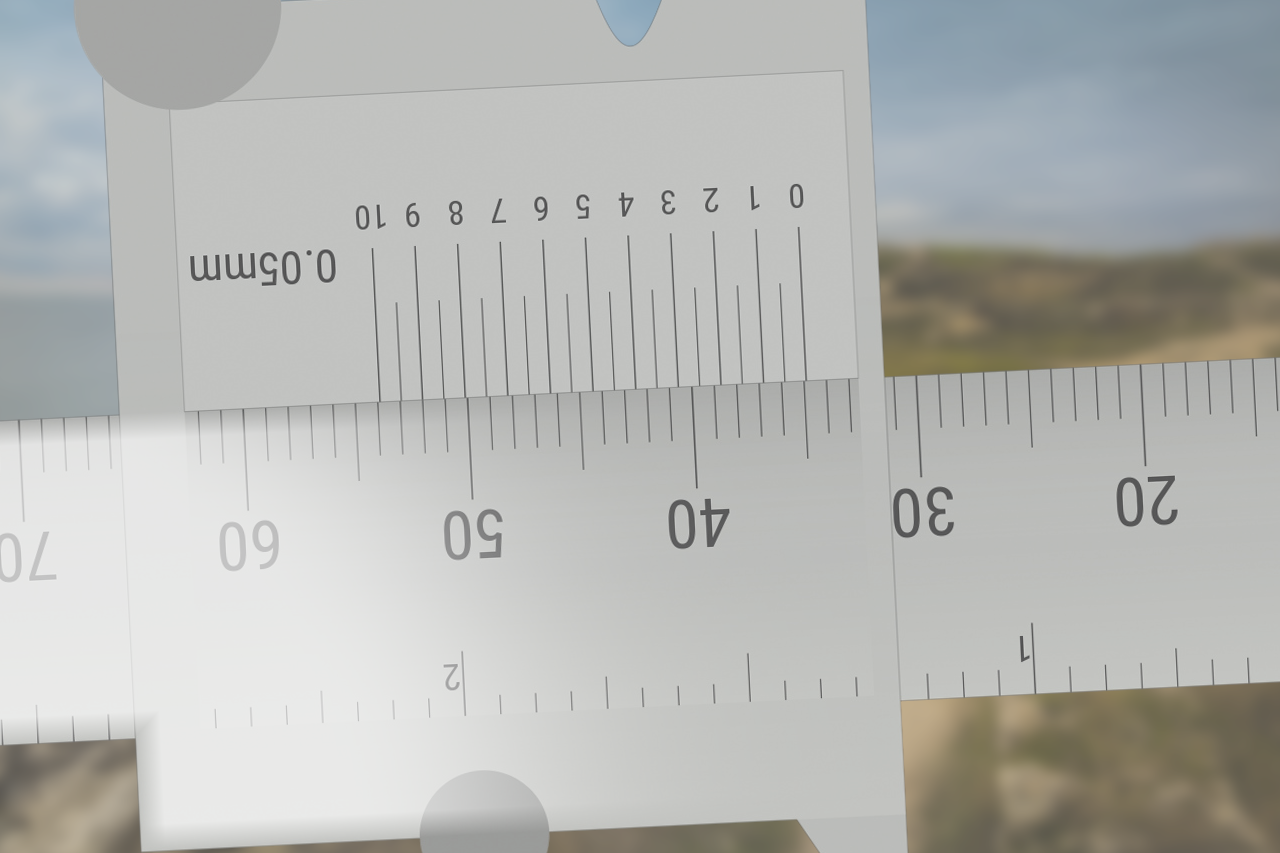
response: 34.9; mm
